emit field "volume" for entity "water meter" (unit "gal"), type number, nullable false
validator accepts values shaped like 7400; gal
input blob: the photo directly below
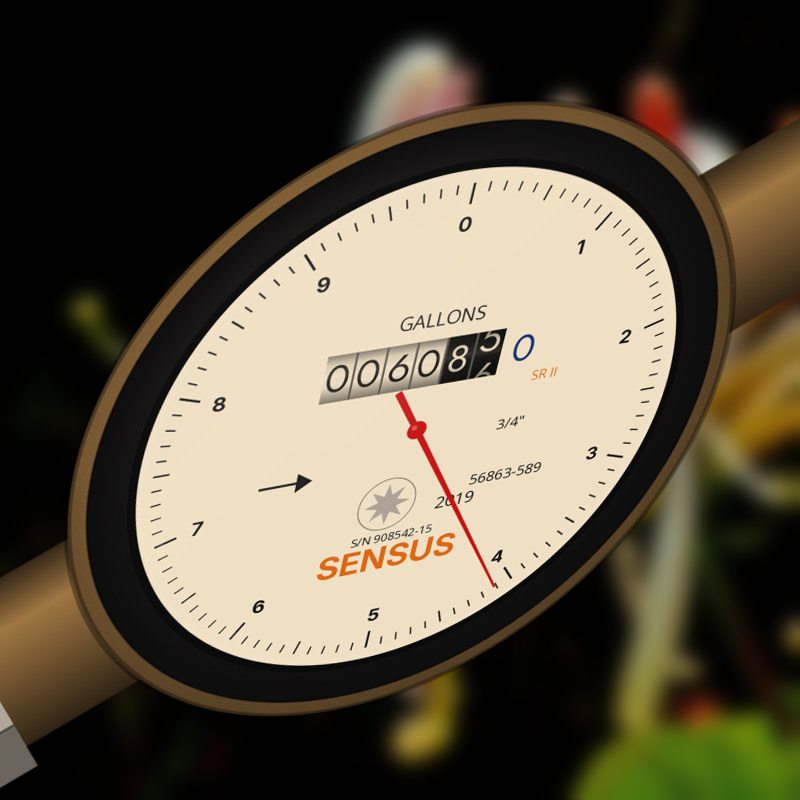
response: 60854.1; gal
